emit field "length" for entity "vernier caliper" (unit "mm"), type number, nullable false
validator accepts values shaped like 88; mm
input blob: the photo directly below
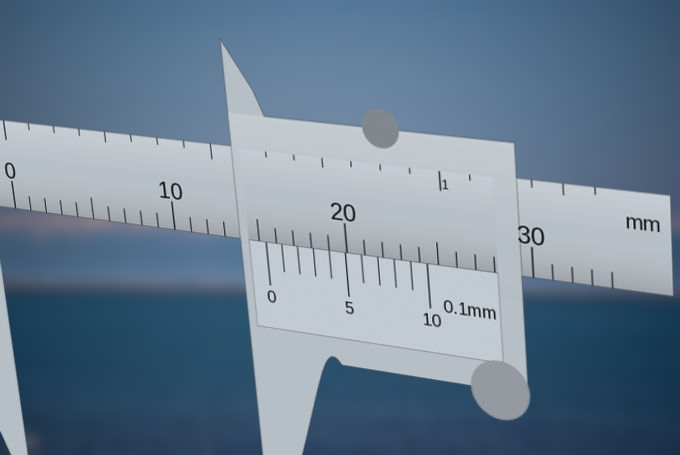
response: 15.4; mm
